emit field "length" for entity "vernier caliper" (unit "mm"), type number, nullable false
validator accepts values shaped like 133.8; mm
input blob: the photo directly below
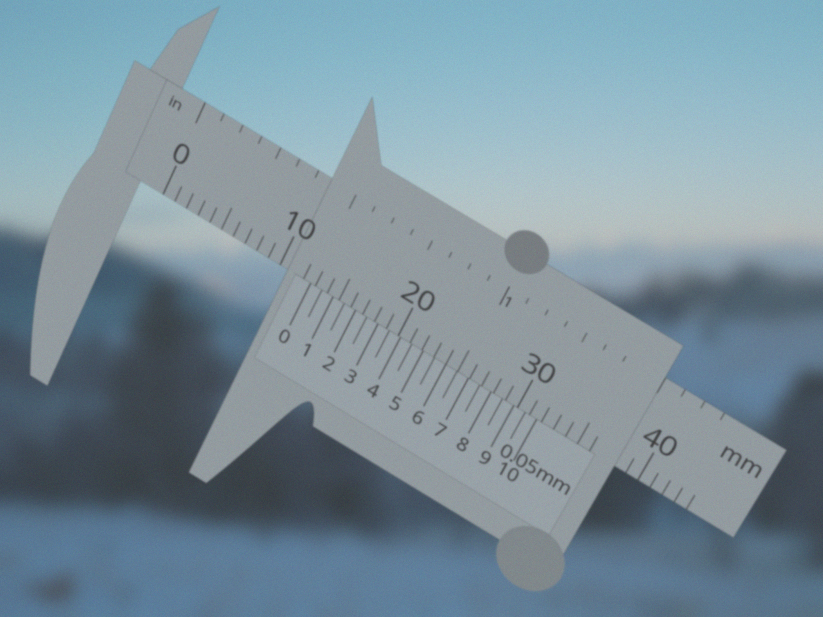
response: 12.6; mm
